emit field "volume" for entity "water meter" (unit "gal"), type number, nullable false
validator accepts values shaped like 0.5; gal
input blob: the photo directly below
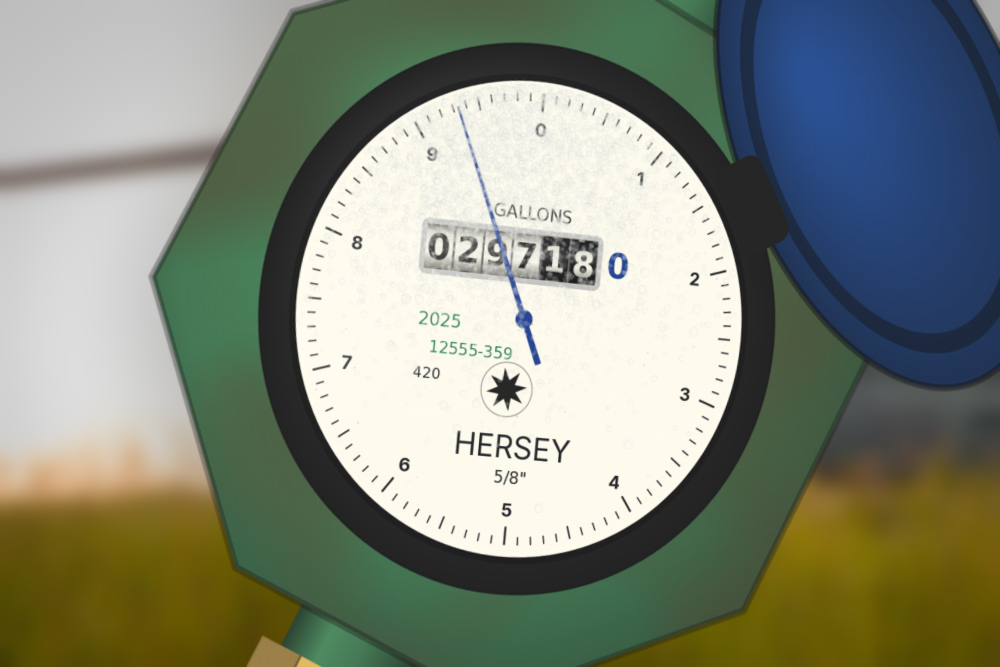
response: 297179.3; gal
